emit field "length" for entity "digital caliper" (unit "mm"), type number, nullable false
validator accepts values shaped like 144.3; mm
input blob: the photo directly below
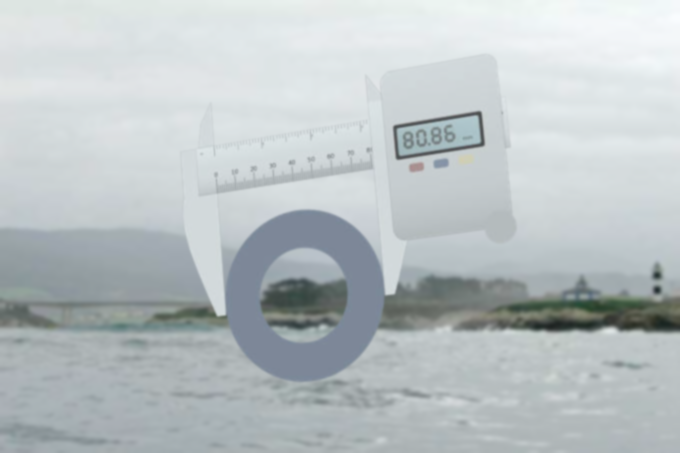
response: 80.86; mm
